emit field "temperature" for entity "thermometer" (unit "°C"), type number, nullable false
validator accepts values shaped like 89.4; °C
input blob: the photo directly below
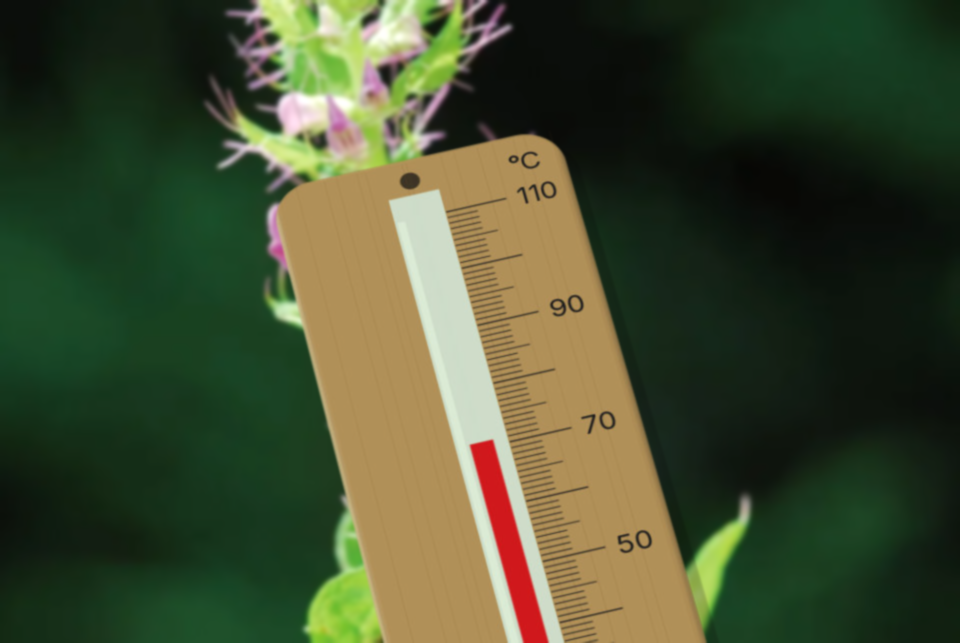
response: 71; °C
